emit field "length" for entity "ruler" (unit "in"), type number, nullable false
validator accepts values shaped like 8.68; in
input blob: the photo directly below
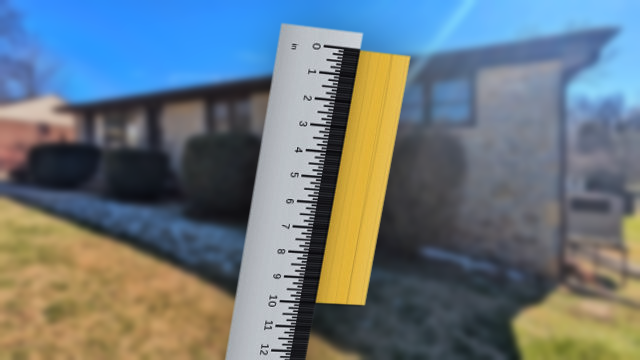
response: 10; in
